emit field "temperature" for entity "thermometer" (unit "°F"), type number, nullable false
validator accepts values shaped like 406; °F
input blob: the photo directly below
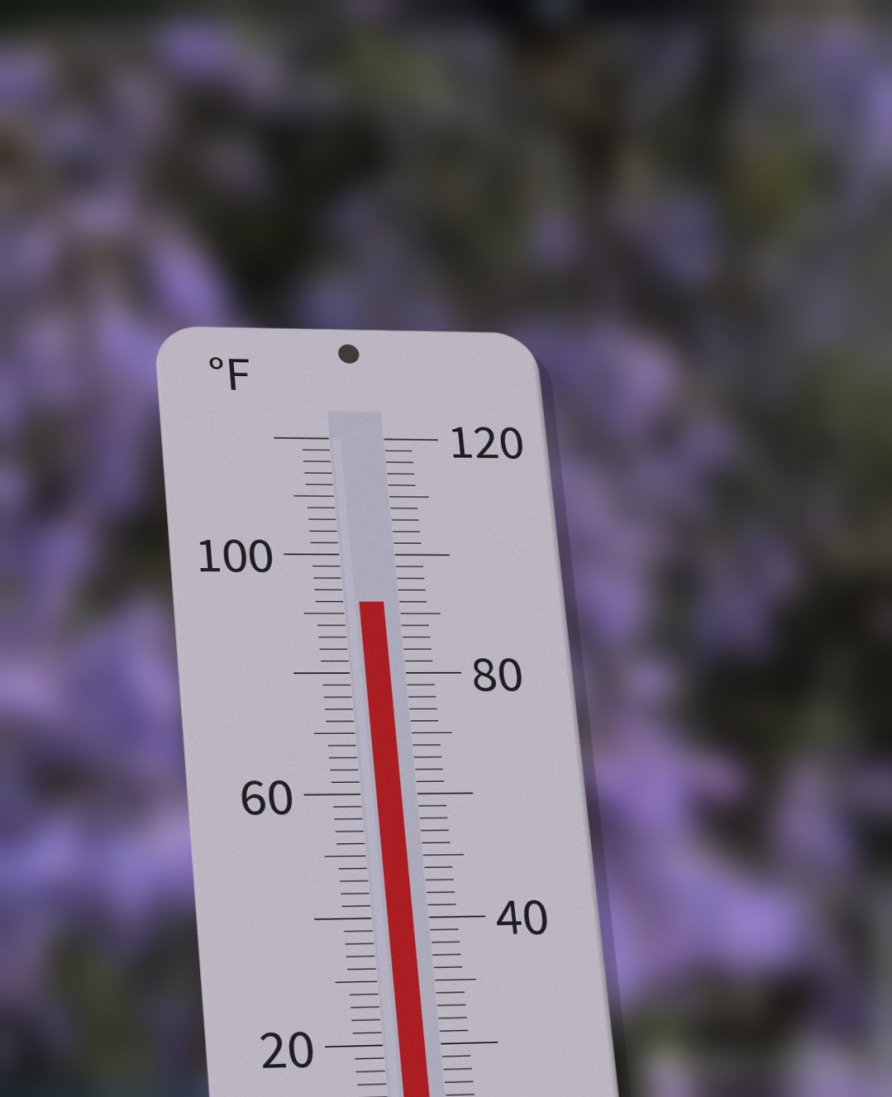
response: 92; °F
